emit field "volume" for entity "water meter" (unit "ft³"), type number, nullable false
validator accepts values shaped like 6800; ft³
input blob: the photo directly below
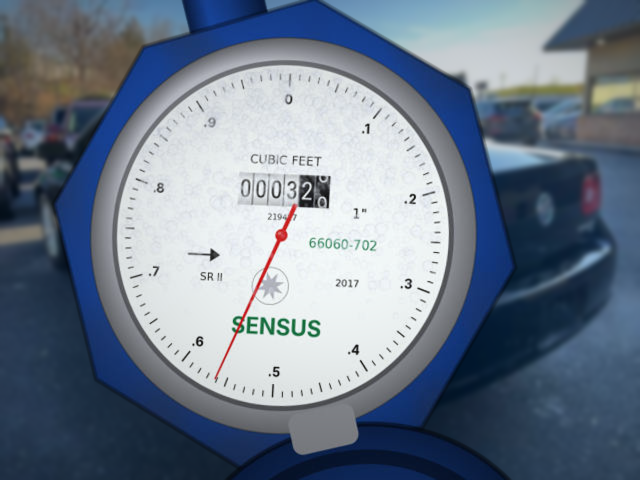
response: 328.56; ft³
